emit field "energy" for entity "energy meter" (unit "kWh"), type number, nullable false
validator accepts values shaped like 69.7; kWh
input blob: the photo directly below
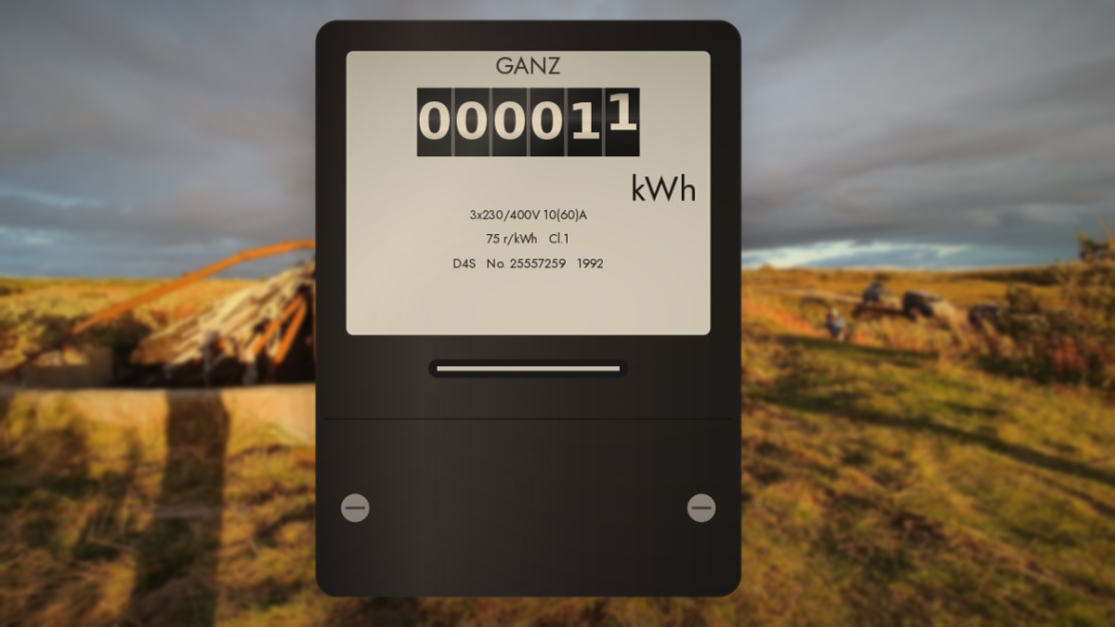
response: 11; kWh
